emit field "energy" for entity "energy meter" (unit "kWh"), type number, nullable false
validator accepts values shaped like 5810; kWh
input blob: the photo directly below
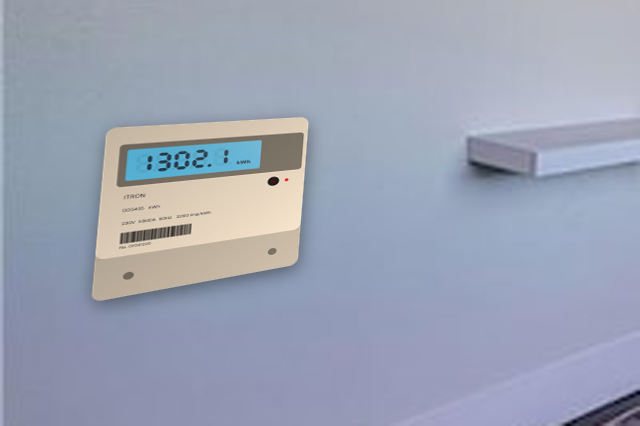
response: 1302.1; kWh
